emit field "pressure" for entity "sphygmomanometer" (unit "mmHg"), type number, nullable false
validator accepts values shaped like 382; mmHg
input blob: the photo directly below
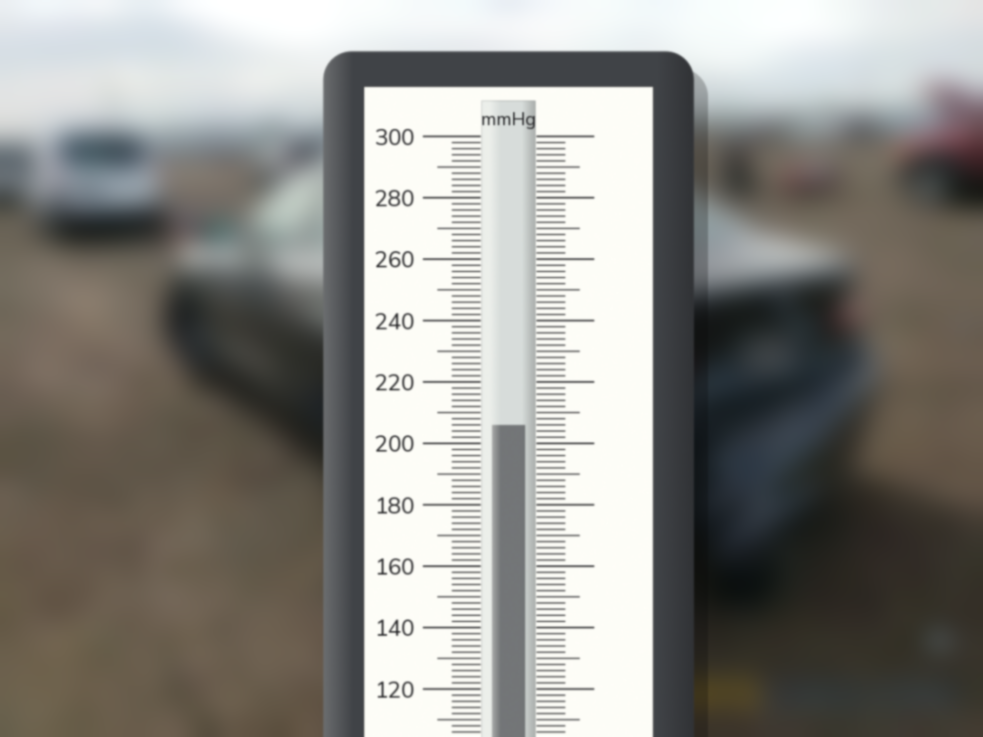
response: 206; mmHg
